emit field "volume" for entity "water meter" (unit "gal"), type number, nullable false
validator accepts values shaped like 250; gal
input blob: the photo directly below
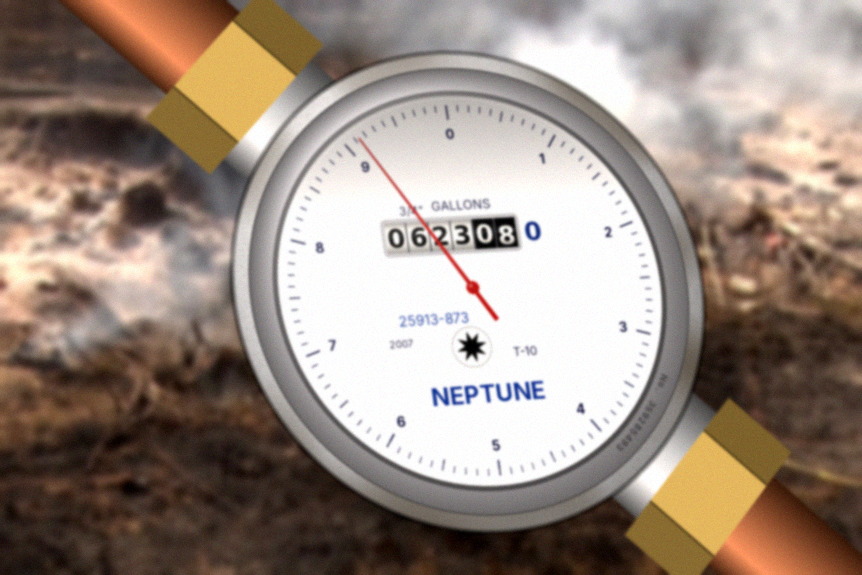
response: 623079.1; gal
